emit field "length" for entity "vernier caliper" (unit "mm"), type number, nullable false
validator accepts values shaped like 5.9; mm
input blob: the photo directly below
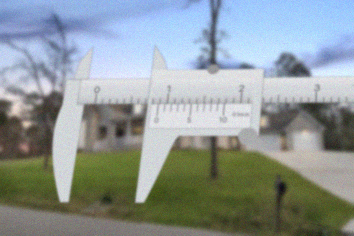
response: 8.8; mm
